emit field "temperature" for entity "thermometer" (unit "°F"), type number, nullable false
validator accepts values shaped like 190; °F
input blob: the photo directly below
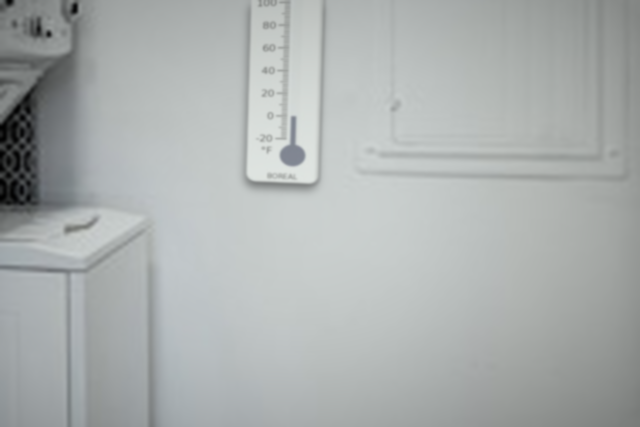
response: 0; °F
